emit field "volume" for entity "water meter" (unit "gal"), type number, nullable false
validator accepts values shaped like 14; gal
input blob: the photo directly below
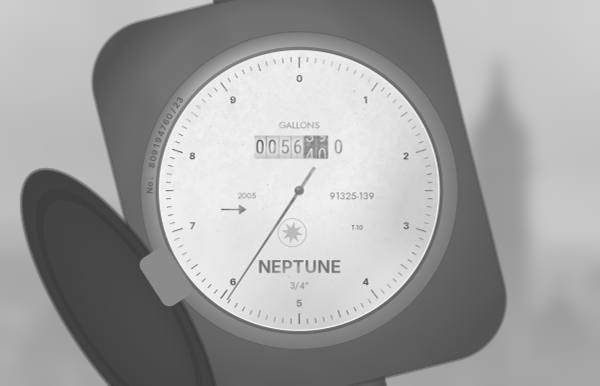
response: 56395.9; gal
